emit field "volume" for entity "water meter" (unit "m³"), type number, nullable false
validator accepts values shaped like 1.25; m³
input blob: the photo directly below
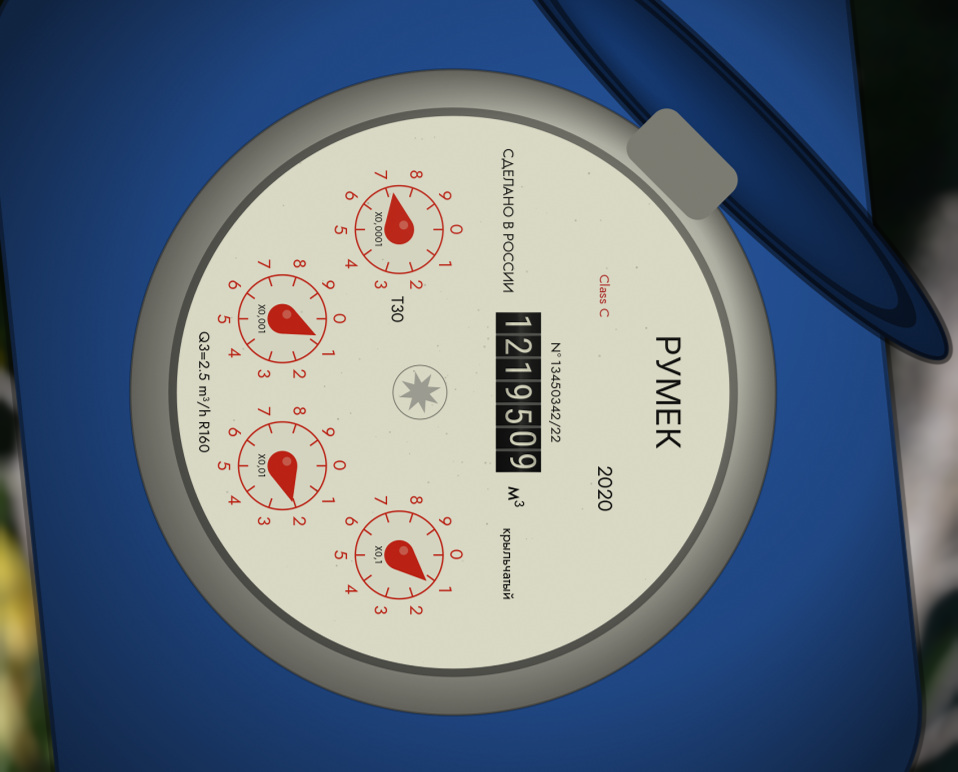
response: 1219509.1207; m³
